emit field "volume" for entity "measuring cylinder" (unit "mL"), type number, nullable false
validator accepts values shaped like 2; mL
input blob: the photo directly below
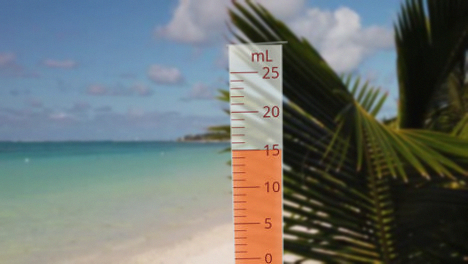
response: 15; mL
